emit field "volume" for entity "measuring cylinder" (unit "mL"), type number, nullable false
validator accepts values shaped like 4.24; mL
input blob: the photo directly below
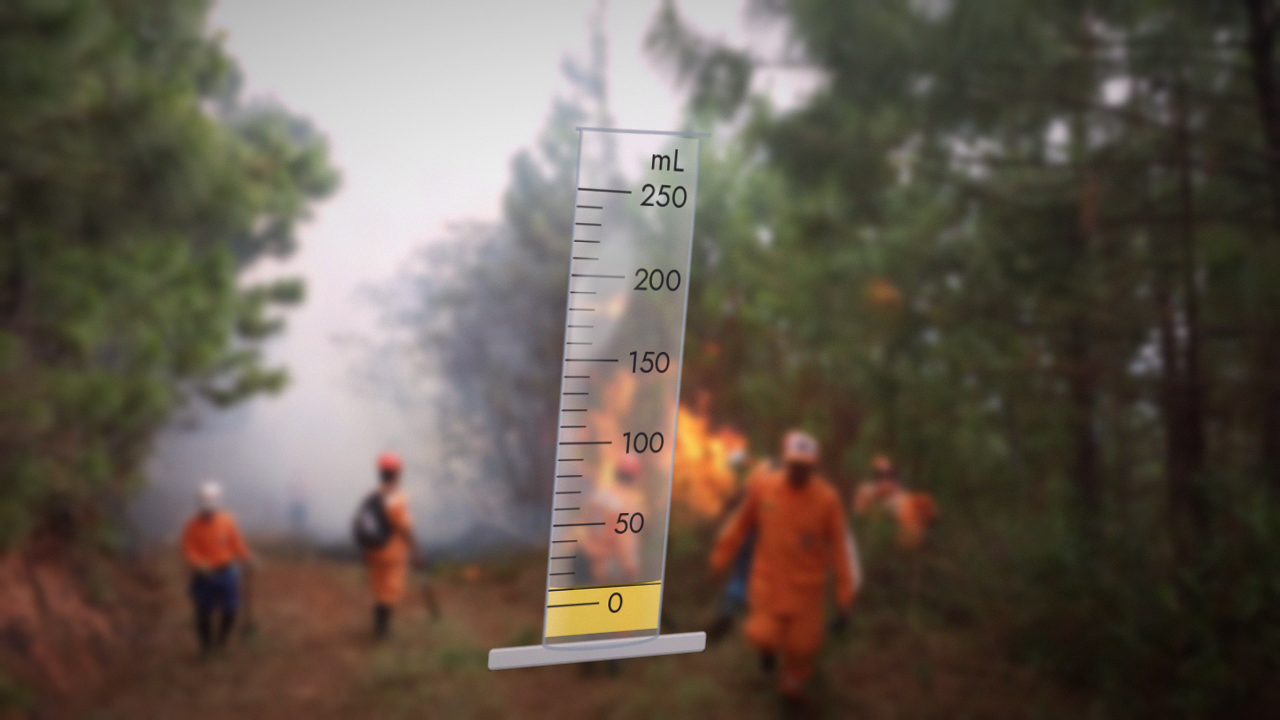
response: 10; mL
